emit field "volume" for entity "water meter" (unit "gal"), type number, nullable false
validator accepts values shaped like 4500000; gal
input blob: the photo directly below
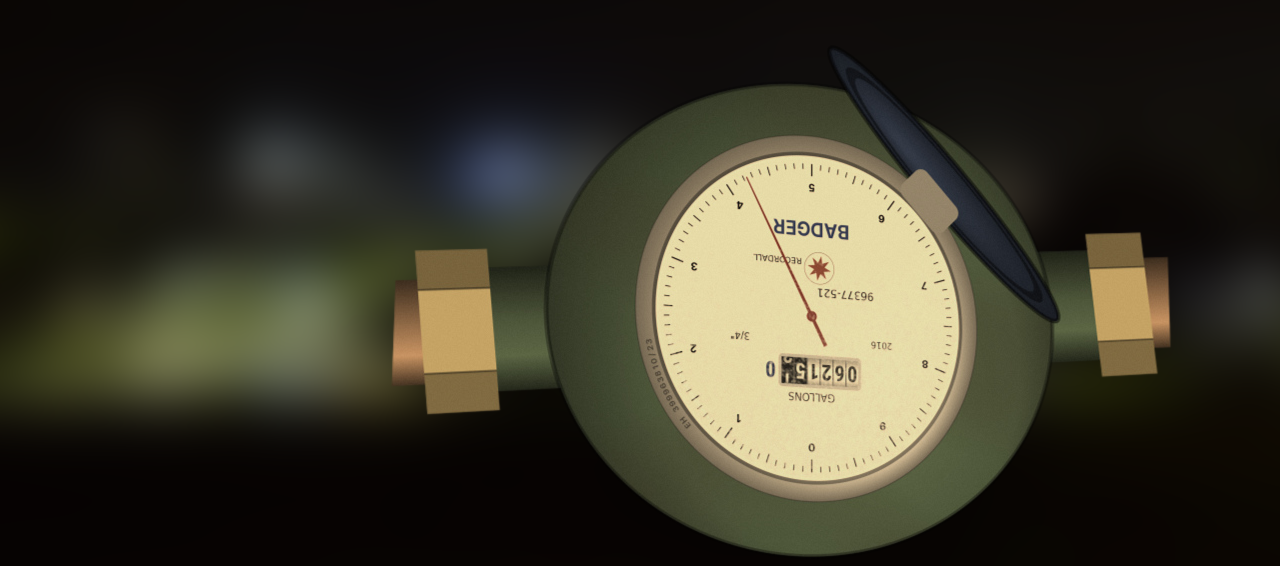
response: 621514.2; gal
